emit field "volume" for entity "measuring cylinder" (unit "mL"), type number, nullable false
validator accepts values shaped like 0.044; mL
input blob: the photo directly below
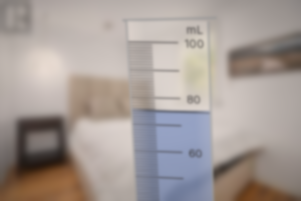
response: 75; mL
